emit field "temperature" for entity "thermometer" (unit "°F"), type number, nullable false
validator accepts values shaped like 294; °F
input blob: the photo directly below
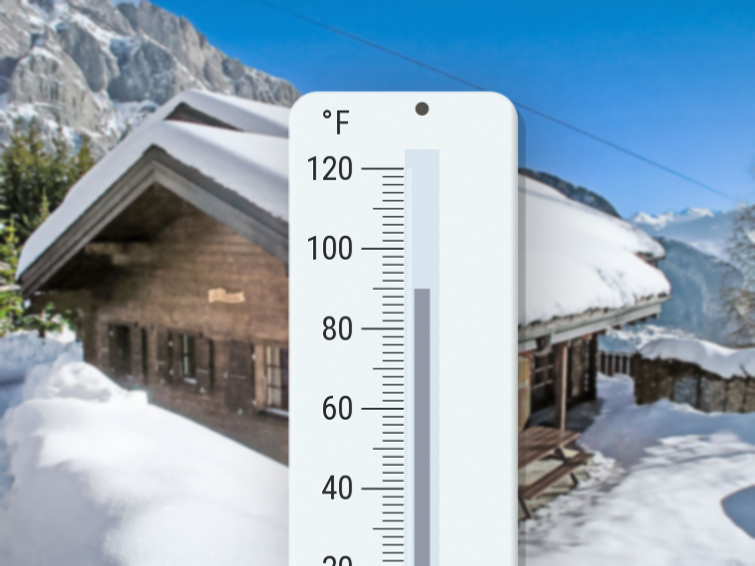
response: 90; °F
